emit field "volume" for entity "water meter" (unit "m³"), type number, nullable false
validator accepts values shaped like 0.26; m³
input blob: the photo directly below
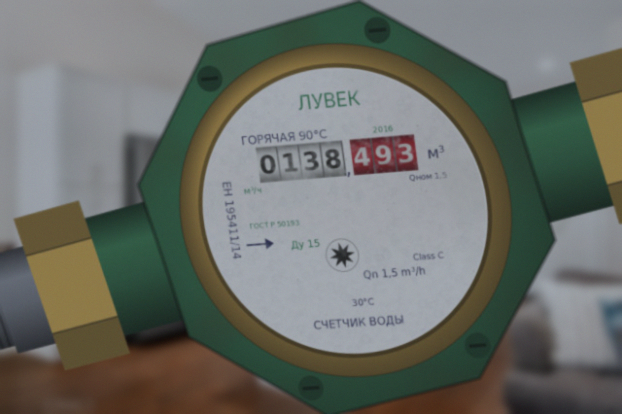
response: 138.493; m³
